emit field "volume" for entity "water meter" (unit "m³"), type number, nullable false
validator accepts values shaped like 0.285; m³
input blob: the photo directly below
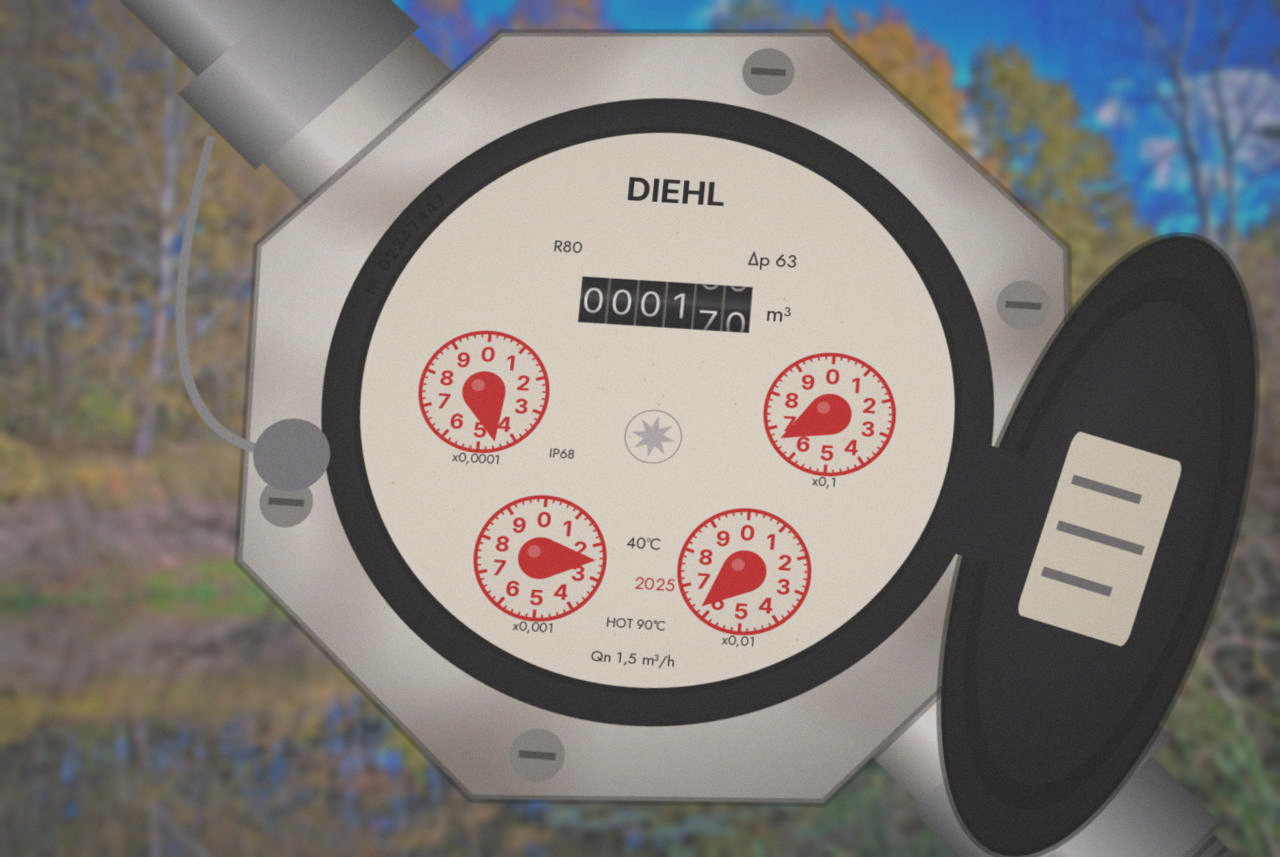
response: 169.6624; m³
